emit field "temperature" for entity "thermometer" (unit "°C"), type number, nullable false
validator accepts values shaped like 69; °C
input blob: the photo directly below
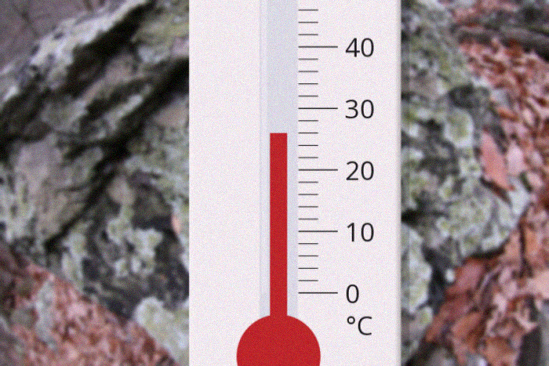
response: 26; °C
